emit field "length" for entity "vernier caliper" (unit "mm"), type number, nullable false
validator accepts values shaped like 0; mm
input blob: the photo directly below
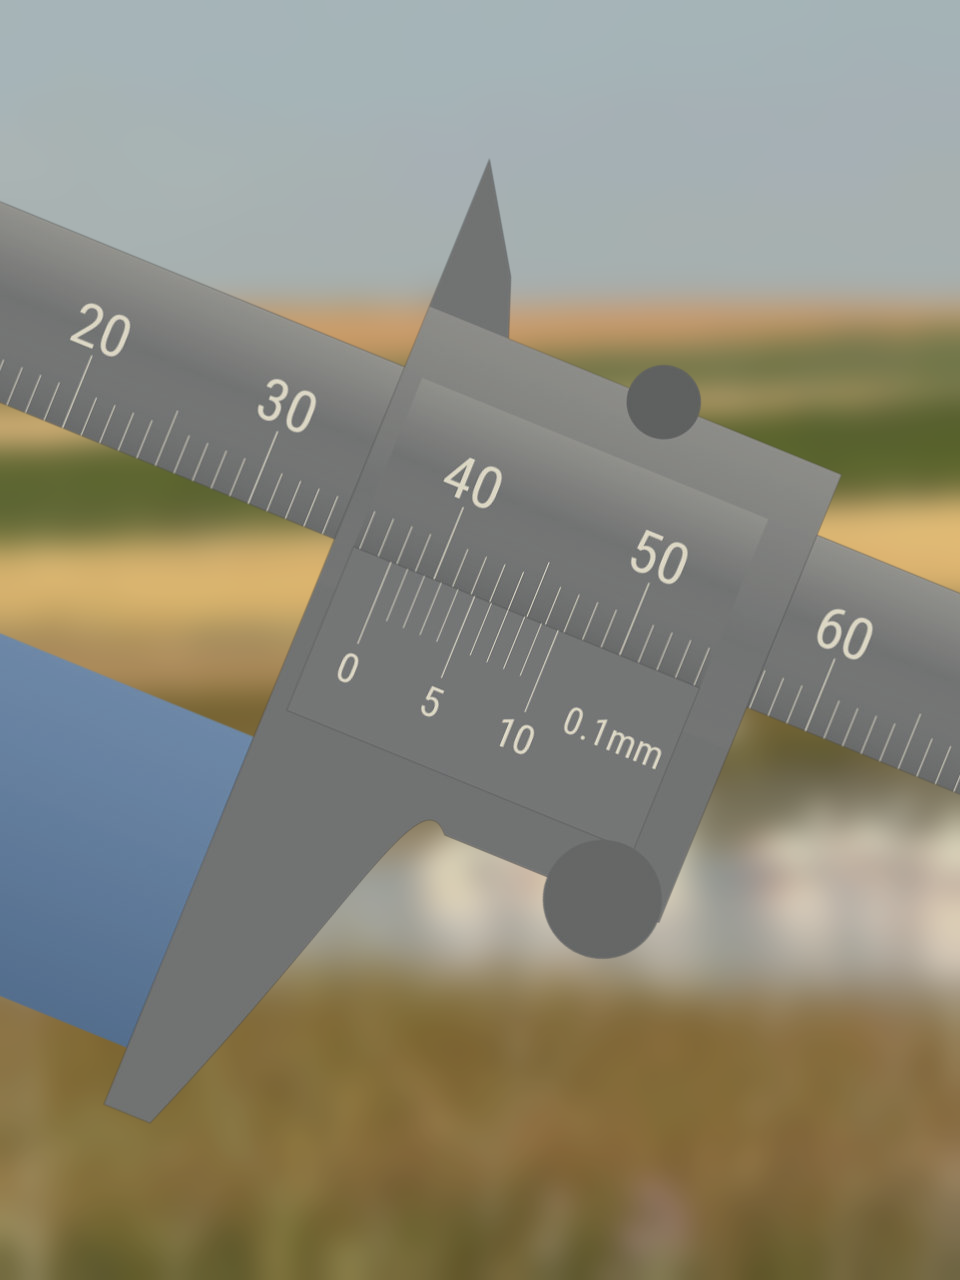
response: 37.7; mm
